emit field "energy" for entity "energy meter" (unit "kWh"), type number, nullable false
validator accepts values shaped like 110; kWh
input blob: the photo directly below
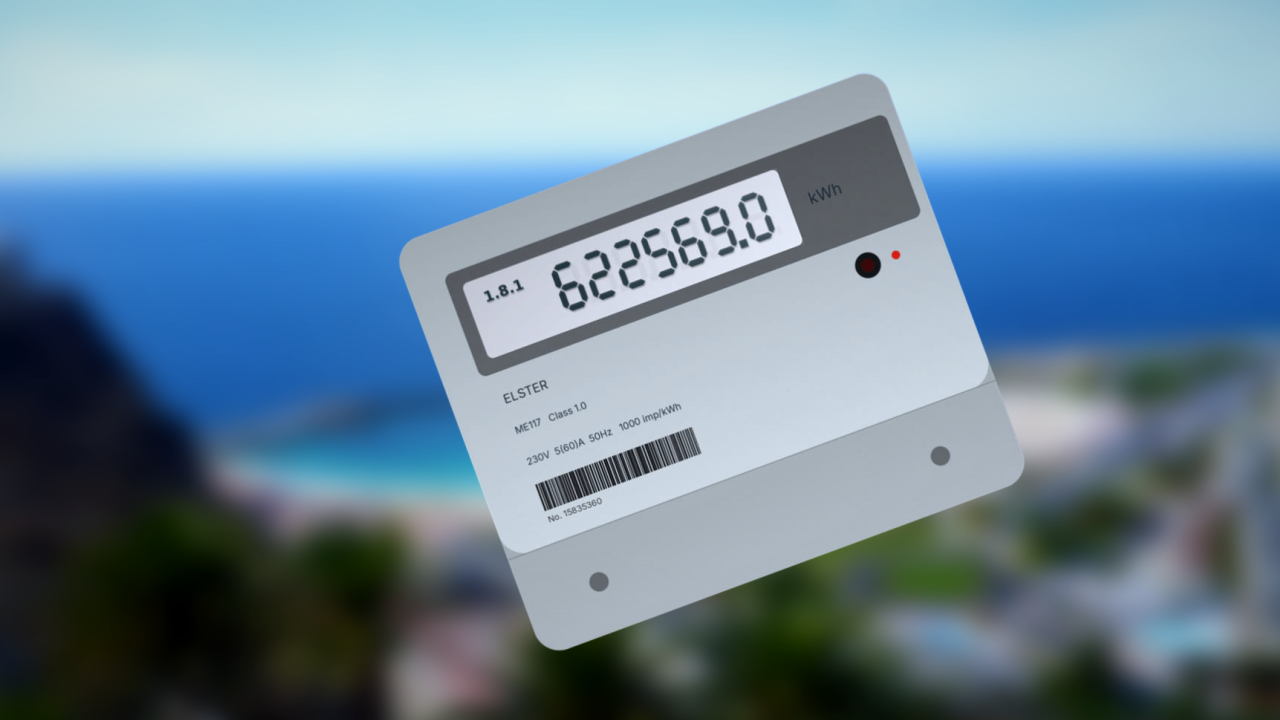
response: 622569.0; kWh
